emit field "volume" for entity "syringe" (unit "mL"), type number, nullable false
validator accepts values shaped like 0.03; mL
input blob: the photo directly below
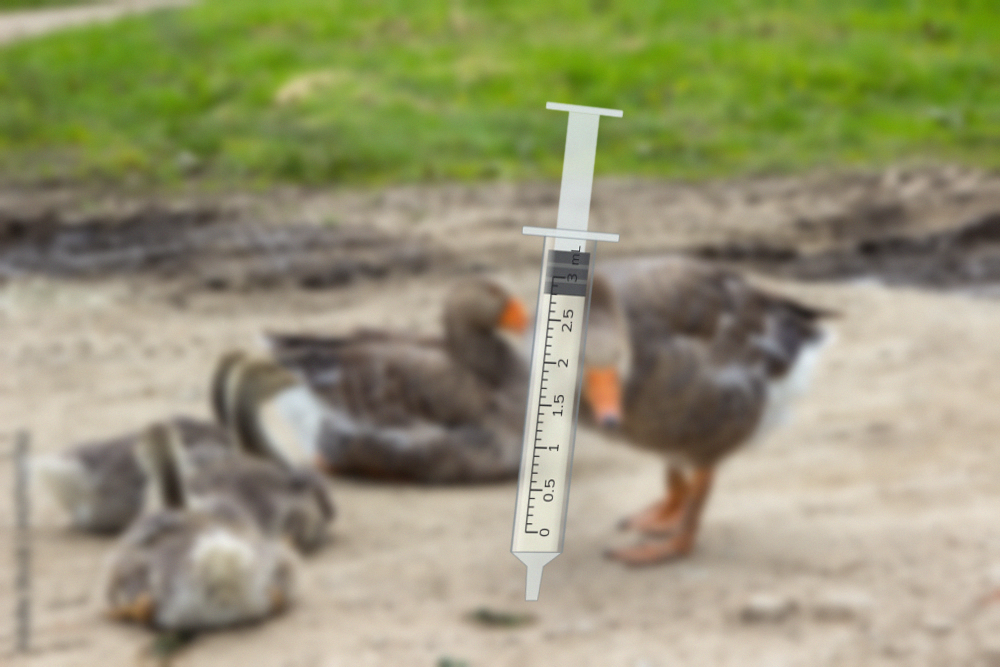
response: 2.8; mL
